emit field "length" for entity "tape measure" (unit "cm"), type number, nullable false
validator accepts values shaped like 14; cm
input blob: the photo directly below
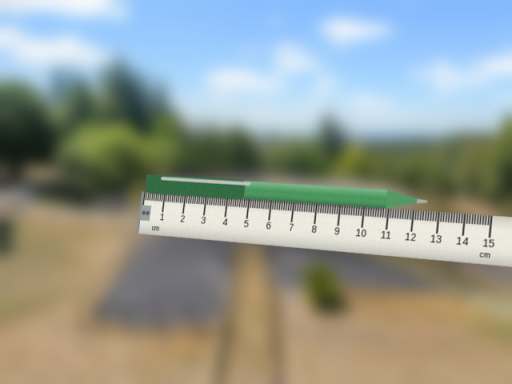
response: 12.5; cm
